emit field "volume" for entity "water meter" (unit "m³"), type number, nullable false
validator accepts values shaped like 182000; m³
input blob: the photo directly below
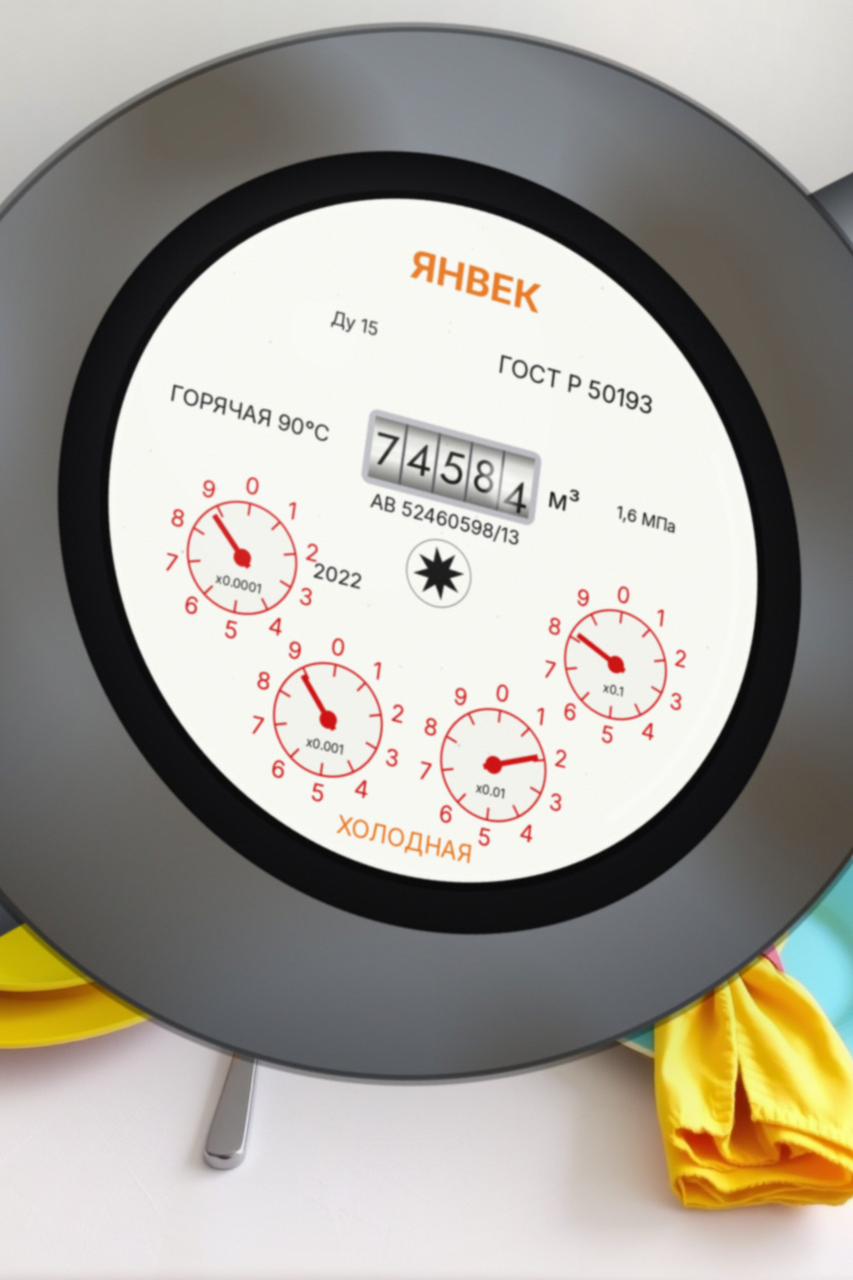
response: 74583.8188; m³
